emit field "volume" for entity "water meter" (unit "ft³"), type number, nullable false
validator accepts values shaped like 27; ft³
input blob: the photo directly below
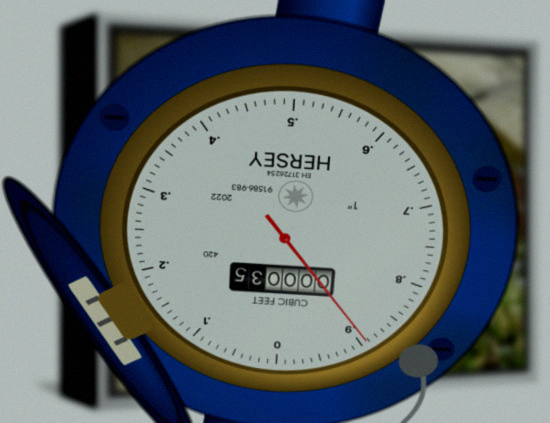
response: 34.89; ft³
